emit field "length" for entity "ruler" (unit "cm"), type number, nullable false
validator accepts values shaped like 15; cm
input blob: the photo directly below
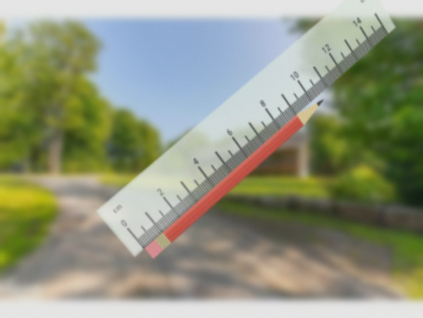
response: 10.5; cm
